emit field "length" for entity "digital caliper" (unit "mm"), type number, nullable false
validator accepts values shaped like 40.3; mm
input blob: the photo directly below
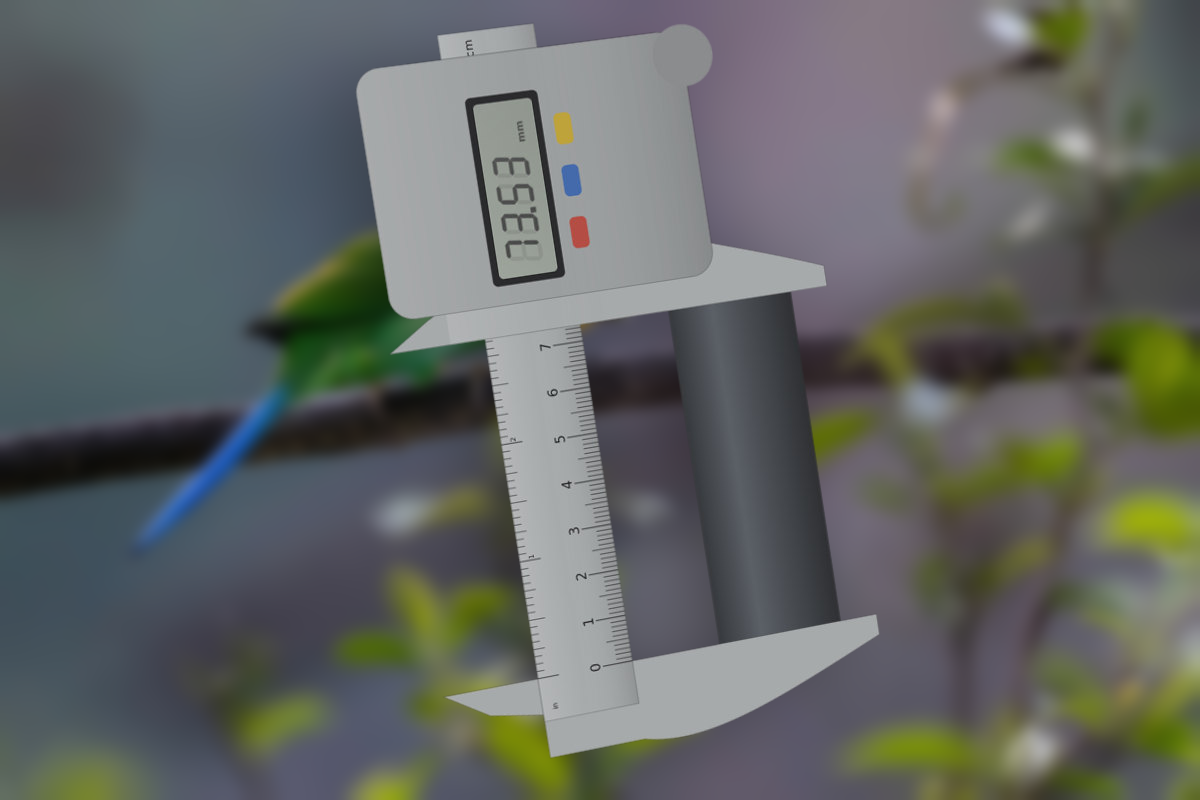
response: 73.53; mm
